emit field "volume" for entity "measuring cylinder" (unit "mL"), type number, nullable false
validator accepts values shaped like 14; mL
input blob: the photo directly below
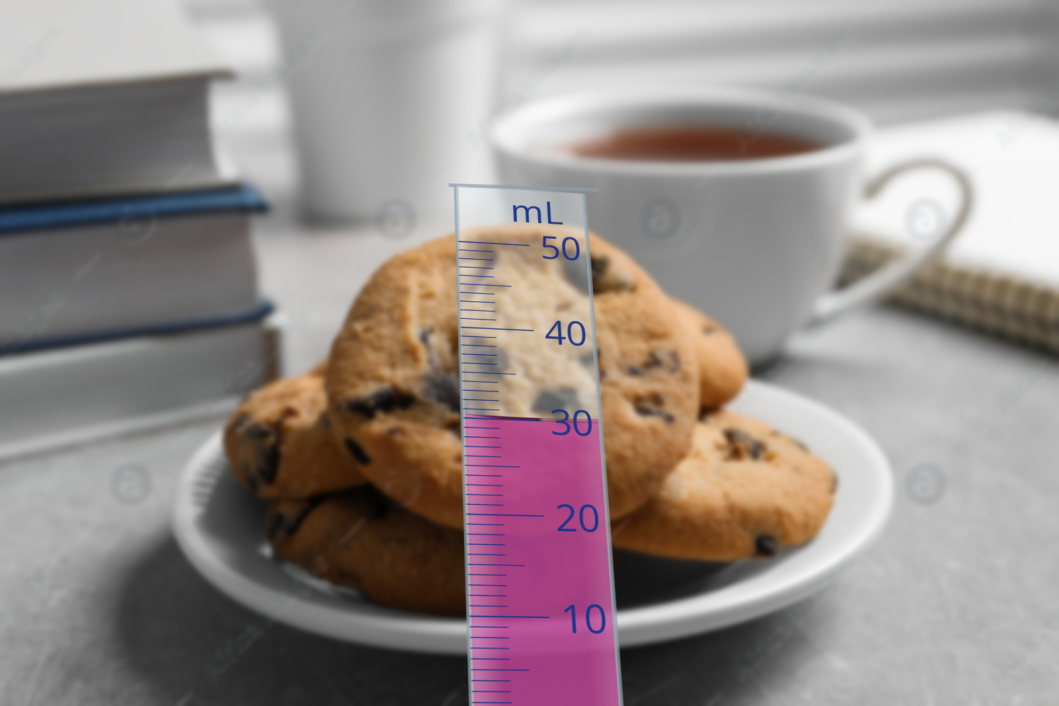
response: 30; mL
